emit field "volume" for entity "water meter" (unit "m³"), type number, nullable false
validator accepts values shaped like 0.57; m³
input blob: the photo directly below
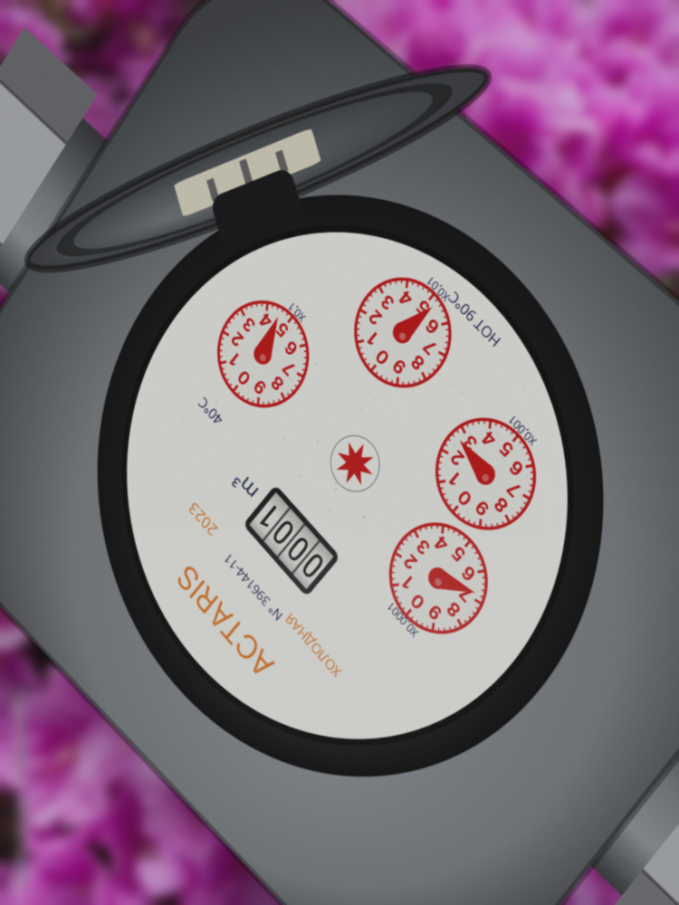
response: 1.4526; m³
